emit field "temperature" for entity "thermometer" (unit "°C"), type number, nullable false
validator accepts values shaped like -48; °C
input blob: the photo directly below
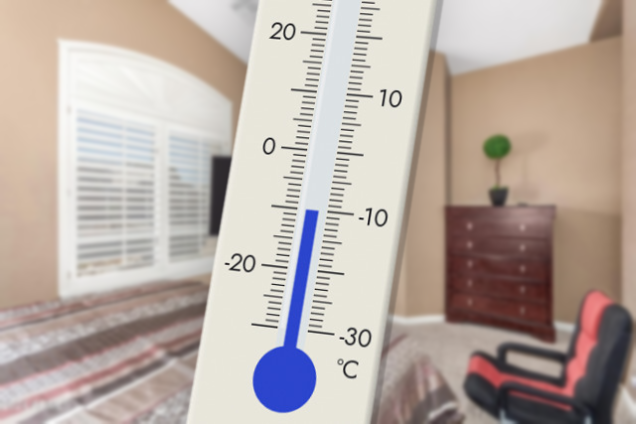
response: -10; °C
